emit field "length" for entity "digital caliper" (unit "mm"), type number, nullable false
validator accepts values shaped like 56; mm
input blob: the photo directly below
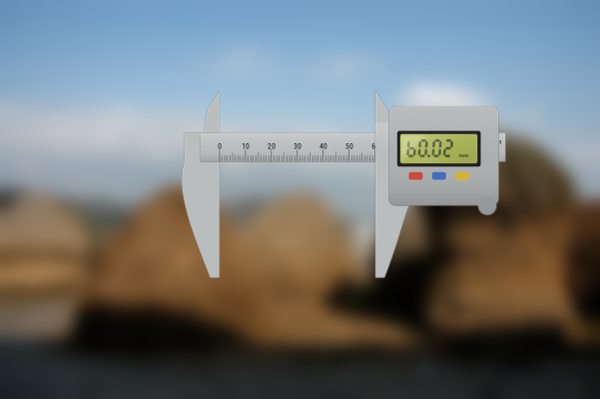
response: 60.02; mm
